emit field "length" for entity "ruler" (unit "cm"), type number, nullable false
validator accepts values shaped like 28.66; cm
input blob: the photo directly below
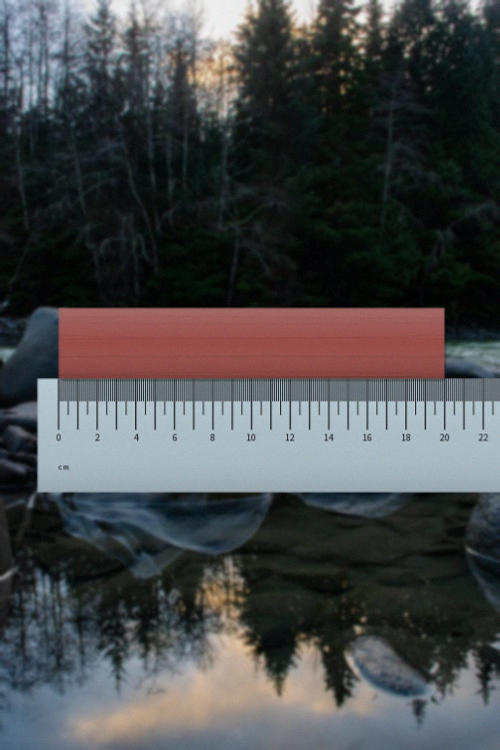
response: 20; cm
